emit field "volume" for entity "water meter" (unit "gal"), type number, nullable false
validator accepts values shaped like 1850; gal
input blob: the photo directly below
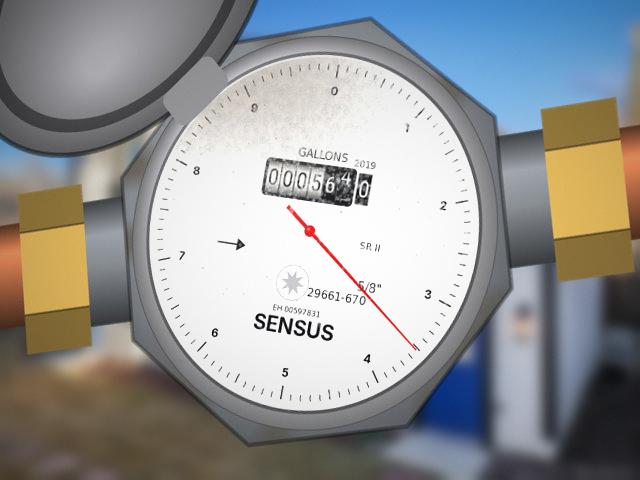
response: 5643.5; gal
